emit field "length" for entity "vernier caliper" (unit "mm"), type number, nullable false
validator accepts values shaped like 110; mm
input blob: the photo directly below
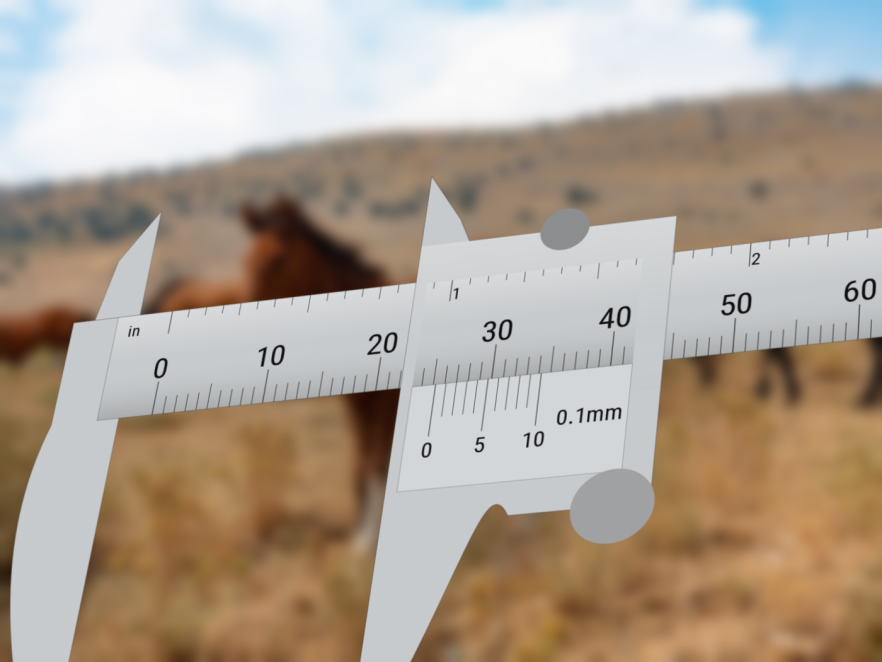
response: 25.2; mm
